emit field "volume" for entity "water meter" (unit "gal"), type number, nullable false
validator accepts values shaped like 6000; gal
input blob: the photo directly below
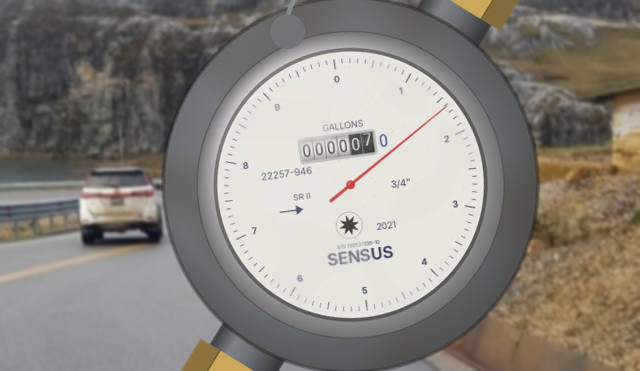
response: 71.6; gal
